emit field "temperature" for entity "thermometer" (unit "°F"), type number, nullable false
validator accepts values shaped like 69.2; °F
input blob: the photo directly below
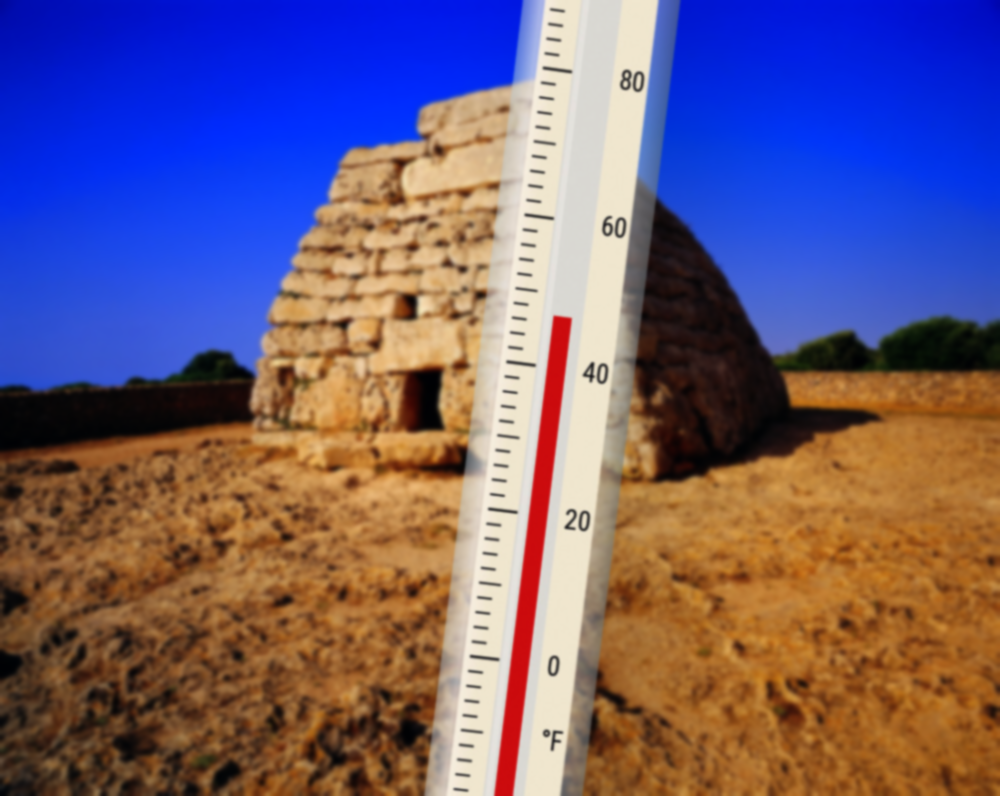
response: 47; °F
